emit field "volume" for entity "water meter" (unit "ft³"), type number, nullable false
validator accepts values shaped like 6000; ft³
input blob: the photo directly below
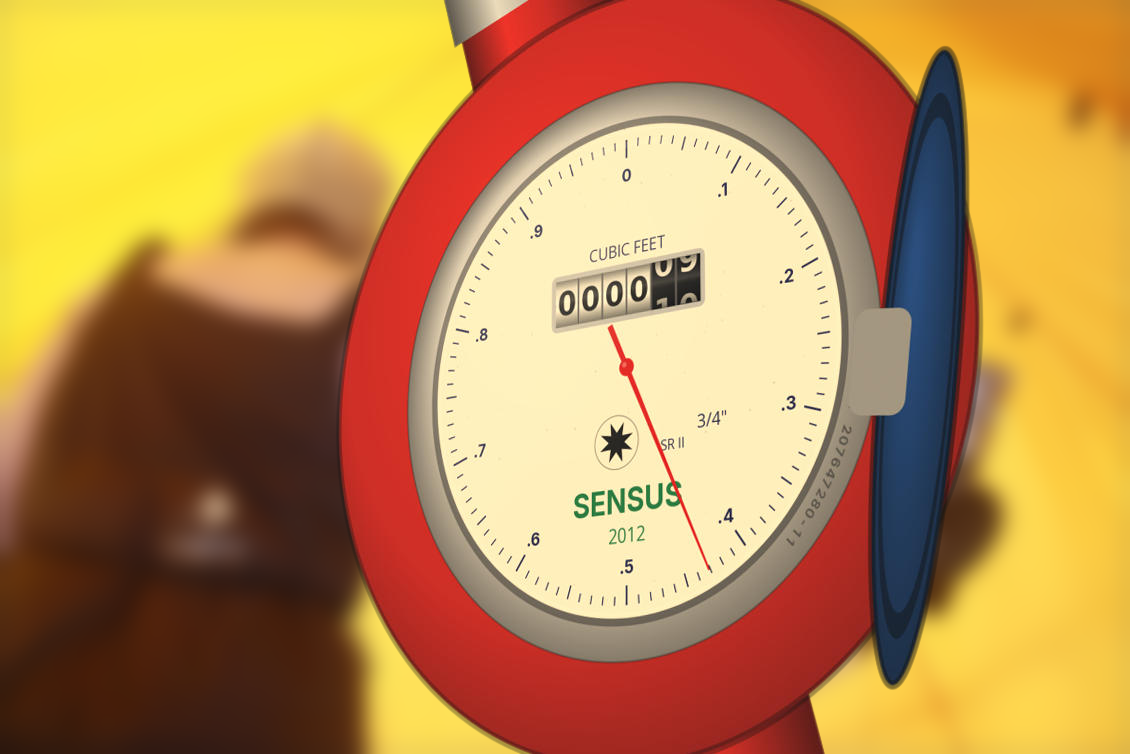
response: 9.43; ft³
